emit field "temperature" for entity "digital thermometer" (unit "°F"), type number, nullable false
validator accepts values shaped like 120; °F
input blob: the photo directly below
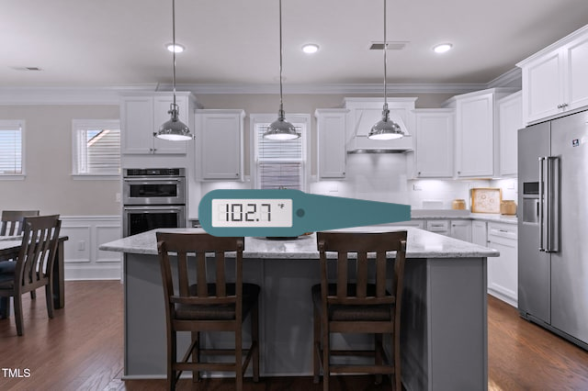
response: 102.7; °F
